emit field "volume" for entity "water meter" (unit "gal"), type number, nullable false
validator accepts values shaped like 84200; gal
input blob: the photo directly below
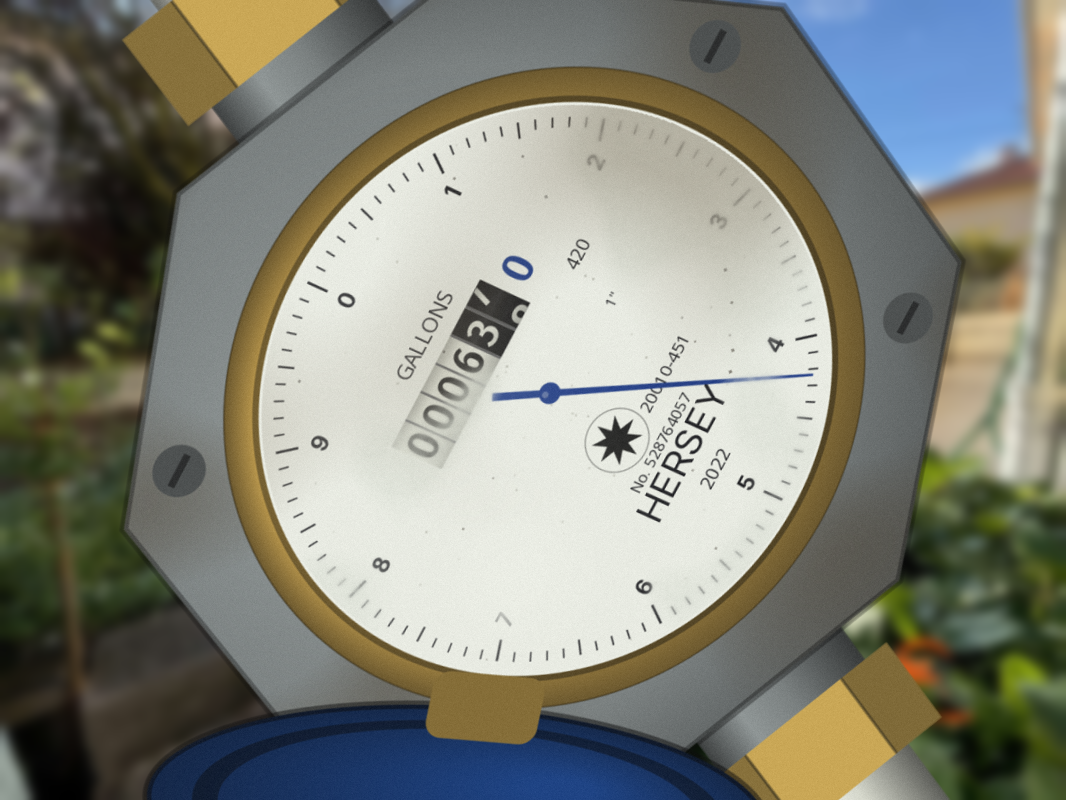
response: 6374.2; gal
